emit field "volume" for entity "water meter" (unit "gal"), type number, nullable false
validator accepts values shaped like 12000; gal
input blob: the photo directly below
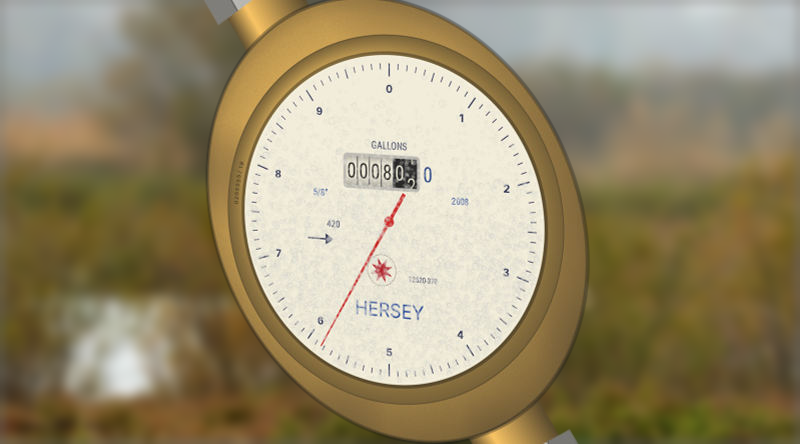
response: 8015.8; gal
